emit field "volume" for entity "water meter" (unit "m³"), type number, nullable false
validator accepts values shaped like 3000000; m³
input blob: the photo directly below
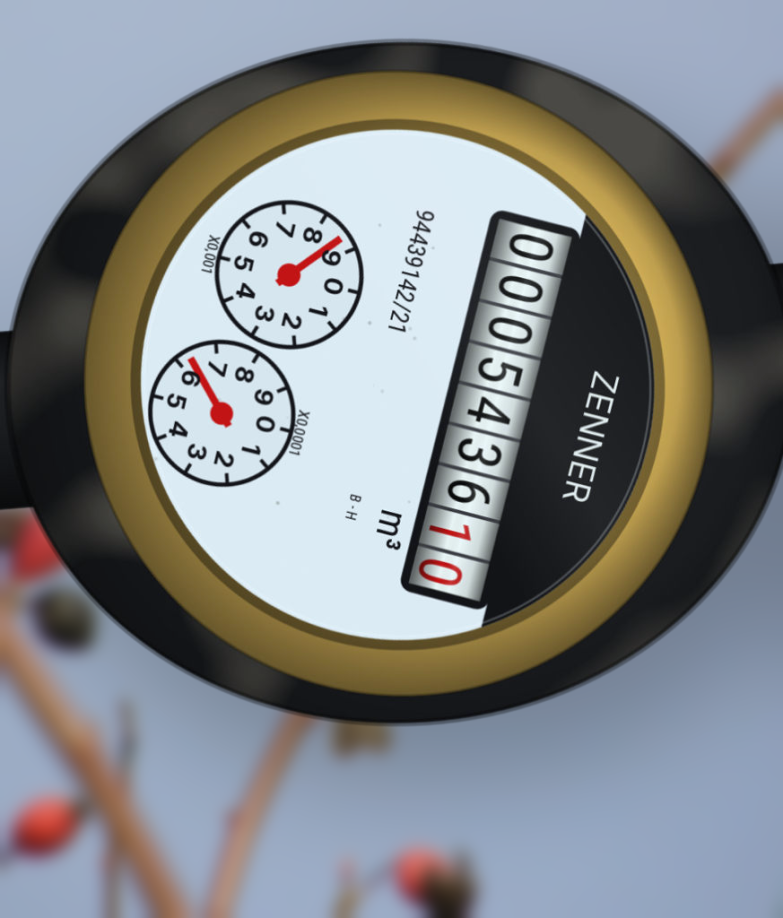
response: 5436.0986; m³
